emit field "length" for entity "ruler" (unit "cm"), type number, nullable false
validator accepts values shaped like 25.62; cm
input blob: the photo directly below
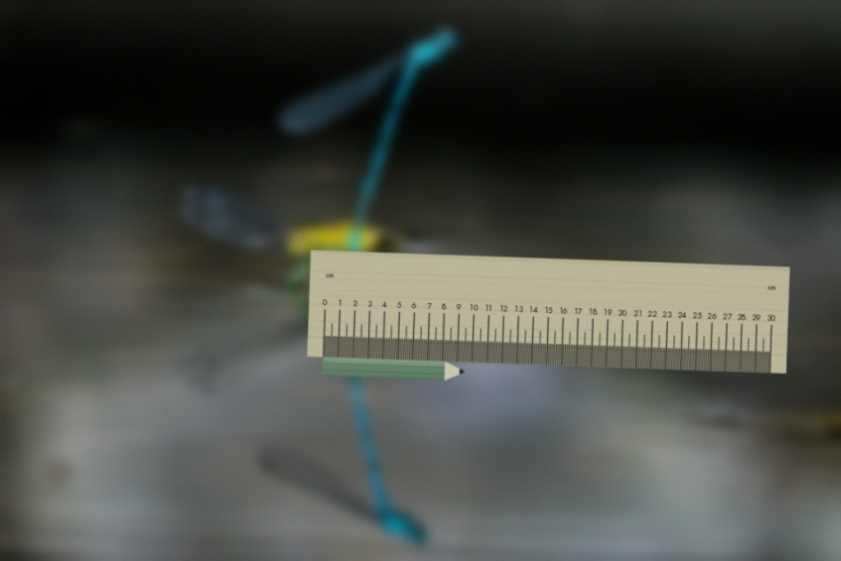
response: 9.5; cm
